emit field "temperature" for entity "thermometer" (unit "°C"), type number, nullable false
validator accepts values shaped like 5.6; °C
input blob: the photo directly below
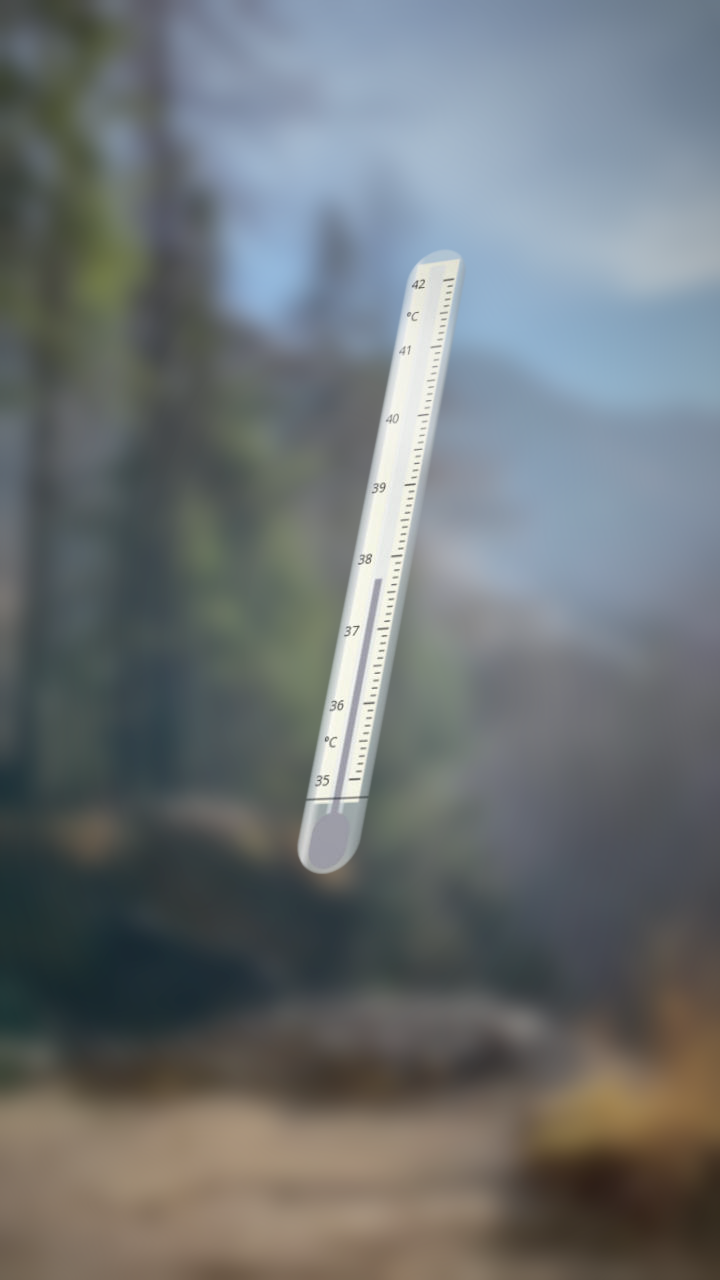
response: 37.7; °C
